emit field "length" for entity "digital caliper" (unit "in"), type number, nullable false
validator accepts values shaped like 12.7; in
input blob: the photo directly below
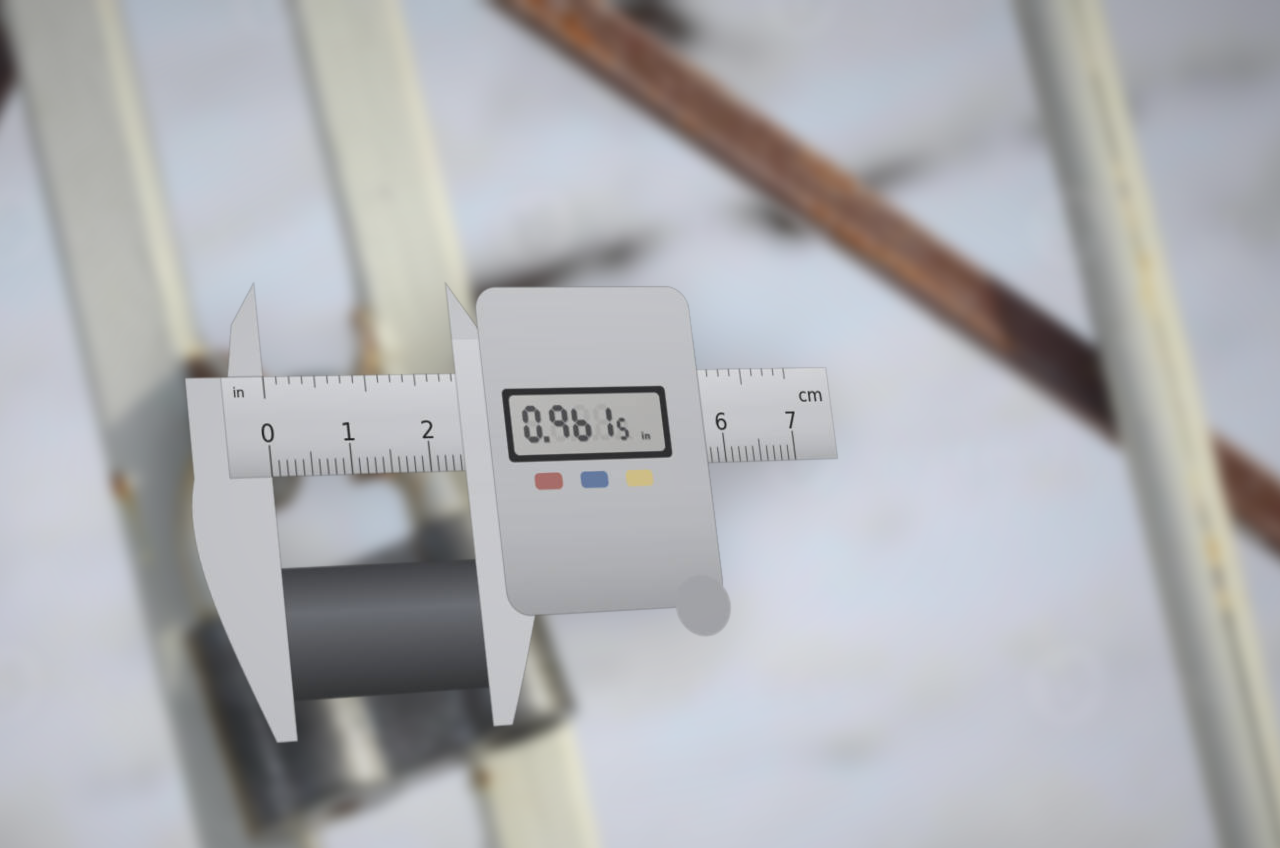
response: 0.9615; in
